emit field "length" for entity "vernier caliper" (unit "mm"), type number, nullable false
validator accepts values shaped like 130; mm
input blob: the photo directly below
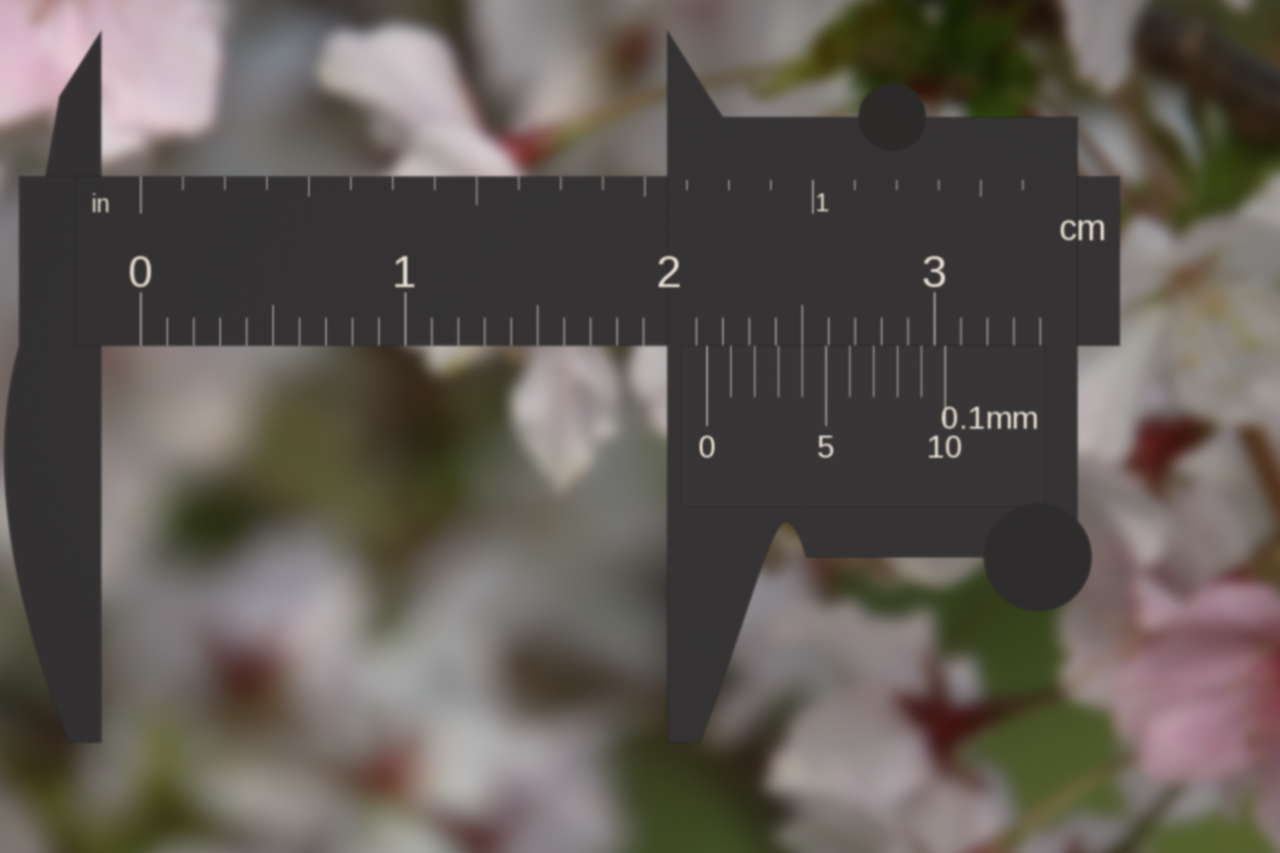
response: 21.4; mm
